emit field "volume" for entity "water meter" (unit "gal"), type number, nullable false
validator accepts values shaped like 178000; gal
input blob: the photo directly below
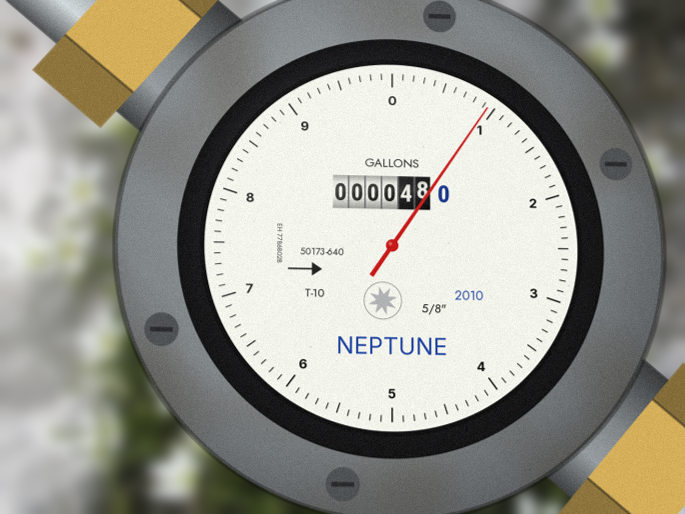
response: 480.9; gal
